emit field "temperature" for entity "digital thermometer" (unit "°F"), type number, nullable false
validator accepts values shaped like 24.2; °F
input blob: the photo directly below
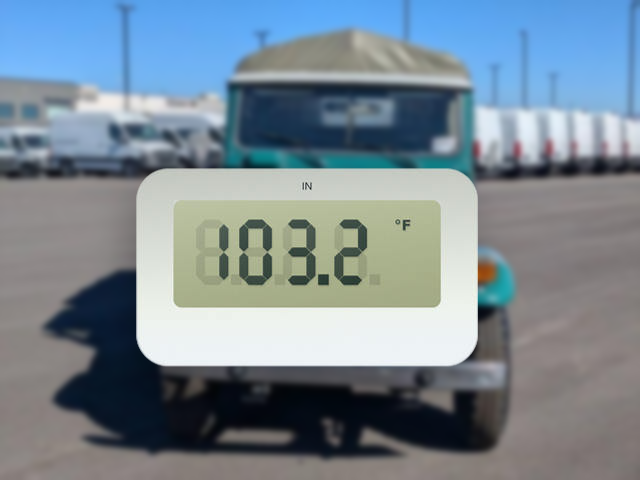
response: 103.2; °F
